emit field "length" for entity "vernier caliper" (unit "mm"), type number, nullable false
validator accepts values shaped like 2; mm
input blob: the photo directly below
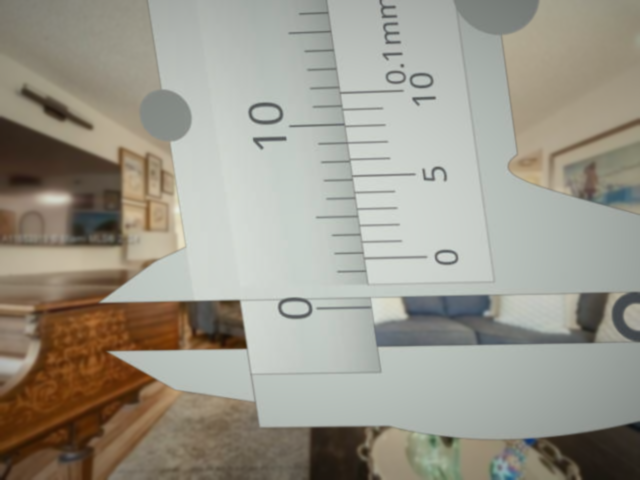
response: 2.7; mm
